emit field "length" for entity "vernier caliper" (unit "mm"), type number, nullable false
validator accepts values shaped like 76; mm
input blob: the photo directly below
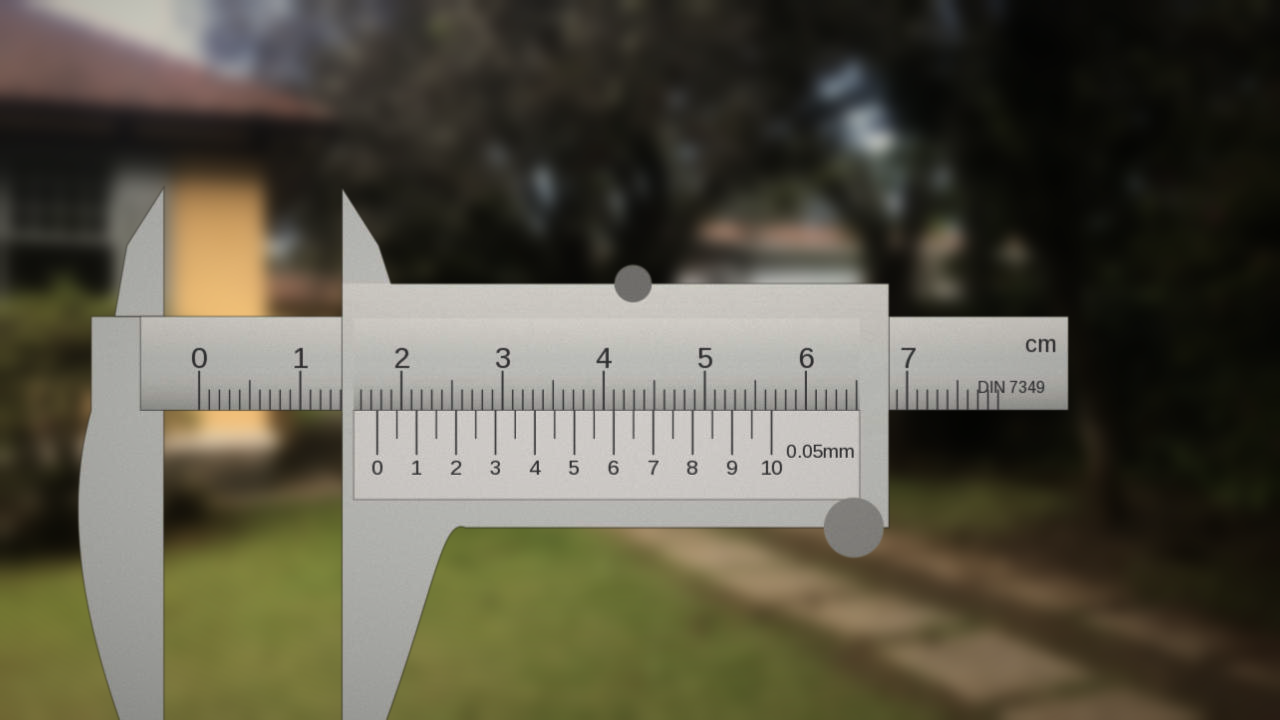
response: 17.6; mm
